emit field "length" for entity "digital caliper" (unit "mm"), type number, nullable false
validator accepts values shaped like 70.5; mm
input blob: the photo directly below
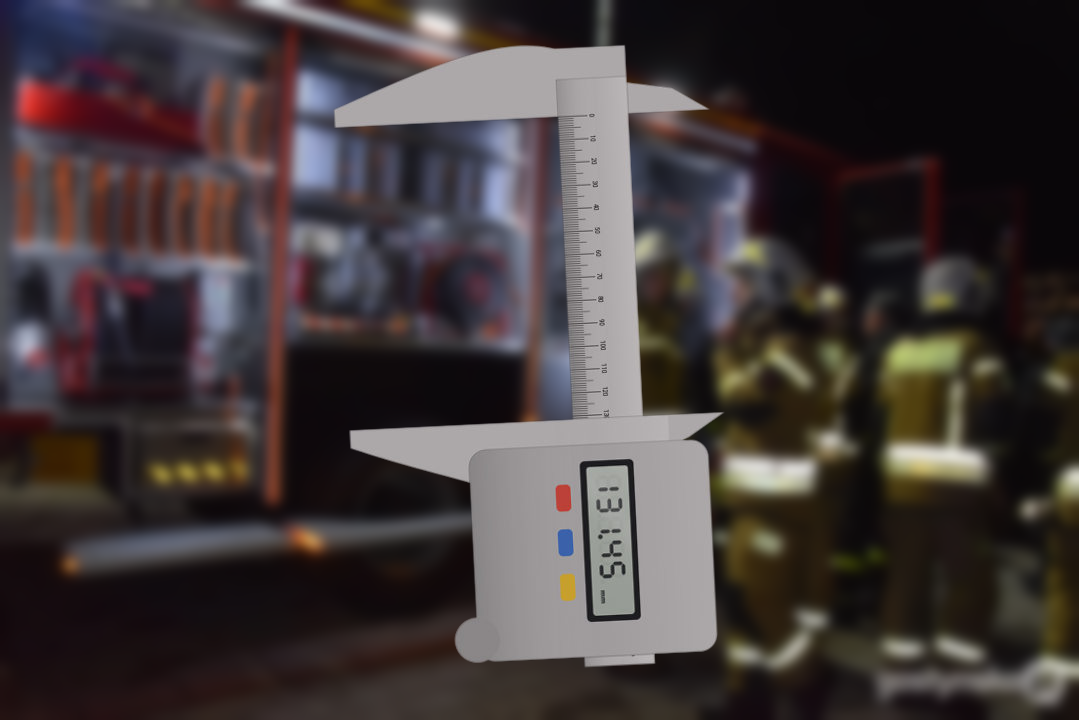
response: 131.45; mm
